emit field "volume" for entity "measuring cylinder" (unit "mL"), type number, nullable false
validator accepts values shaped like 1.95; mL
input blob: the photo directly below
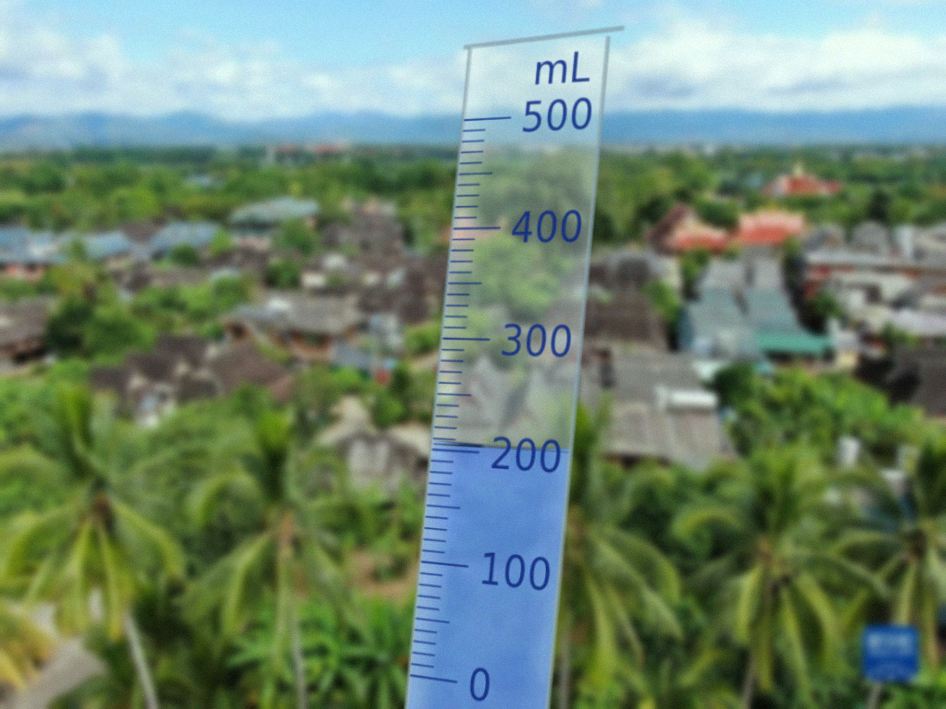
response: 205; mL
